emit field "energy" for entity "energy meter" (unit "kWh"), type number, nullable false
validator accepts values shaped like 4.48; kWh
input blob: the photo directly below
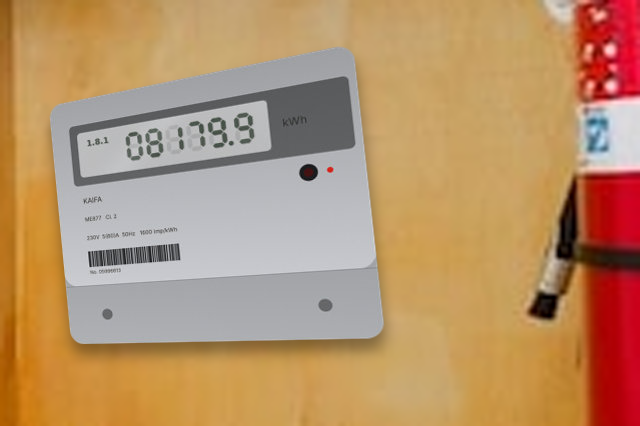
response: 8179.9; kWh
